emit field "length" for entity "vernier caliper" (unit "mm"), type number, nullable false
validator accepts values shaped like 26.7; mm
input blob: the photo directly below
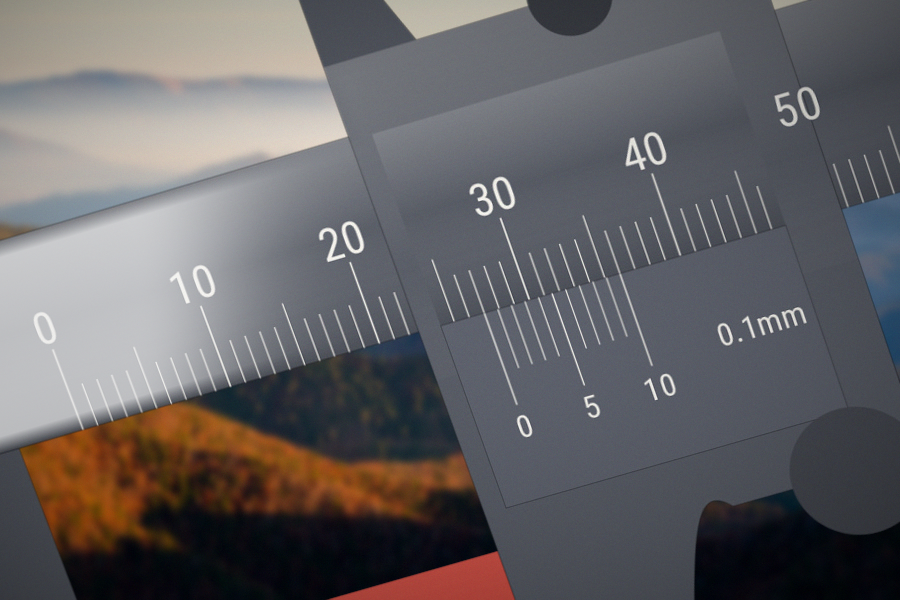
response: 27.0; mm
